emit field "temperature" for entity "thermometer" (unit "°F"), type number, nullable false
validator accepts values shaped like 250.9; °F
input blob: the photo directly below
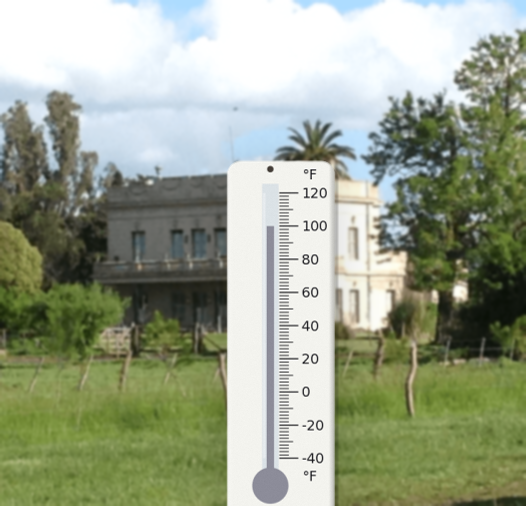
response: 100; °F
